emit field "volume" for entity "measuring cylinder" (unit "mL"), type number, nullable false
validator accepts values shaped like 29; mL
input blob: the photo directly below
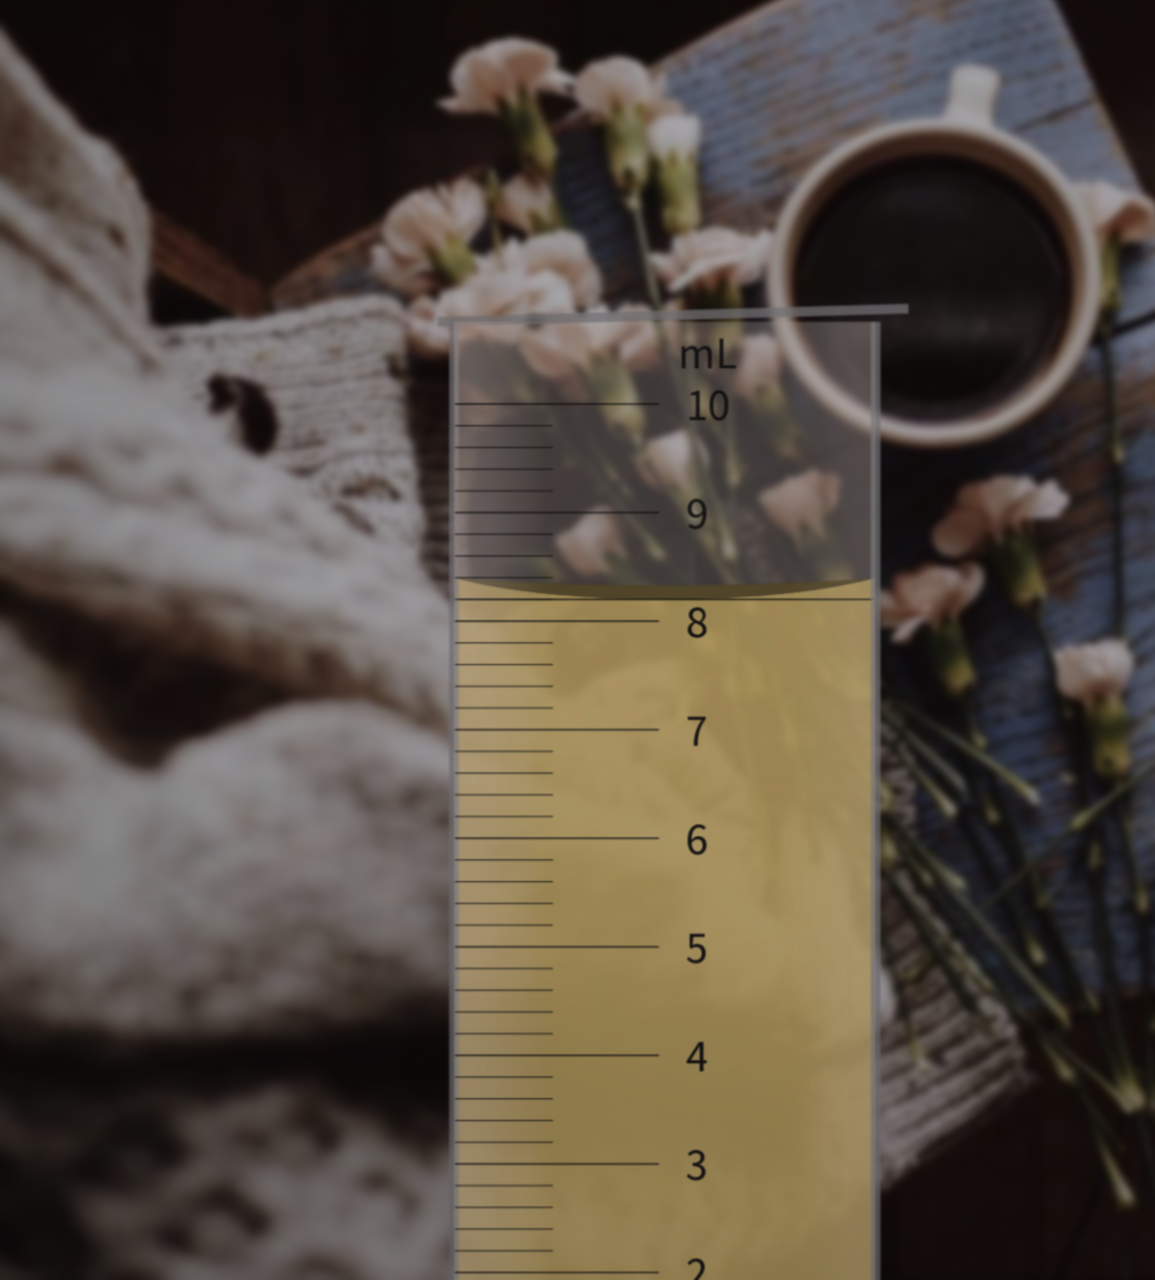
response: 8.2; mL
